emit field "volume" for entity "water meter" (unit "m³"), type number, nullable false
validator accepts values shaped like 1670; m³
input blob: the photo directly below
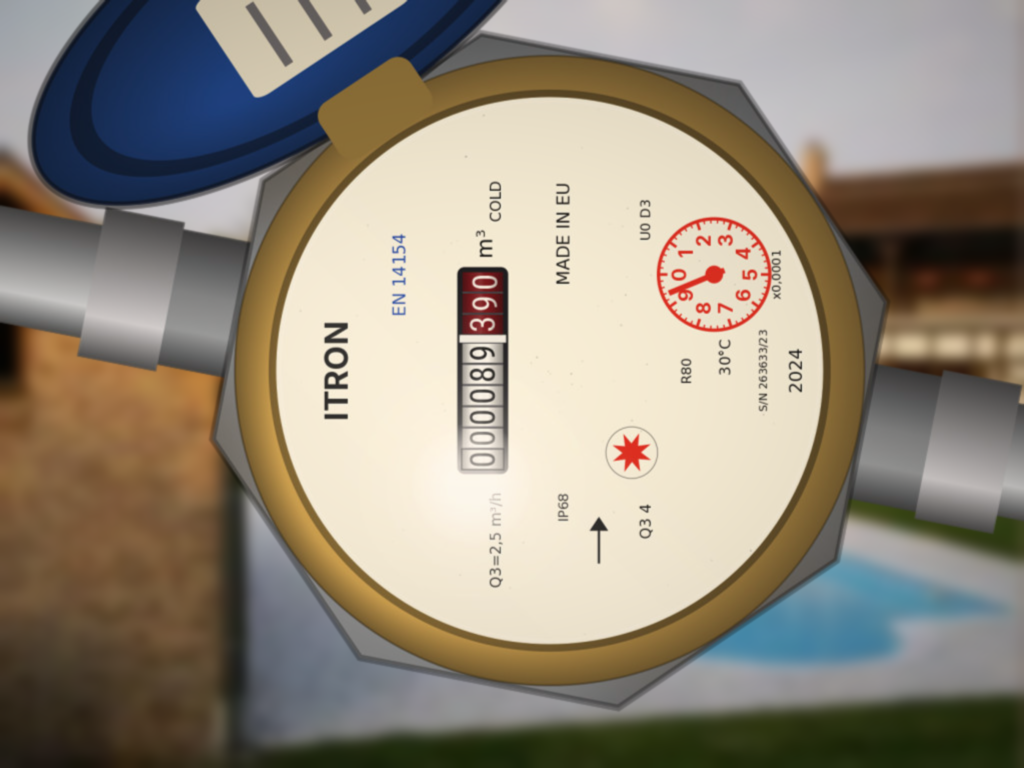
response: 89.3899; m³
